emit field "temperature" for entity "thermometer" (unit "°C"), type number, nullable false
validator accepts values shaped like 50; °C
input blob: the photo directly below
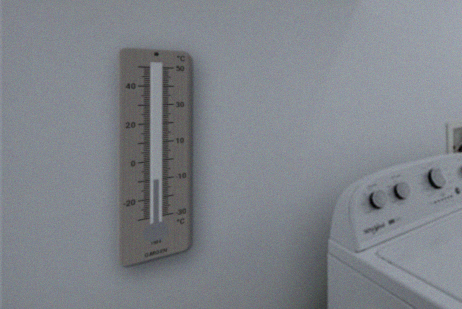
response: -10; °C
